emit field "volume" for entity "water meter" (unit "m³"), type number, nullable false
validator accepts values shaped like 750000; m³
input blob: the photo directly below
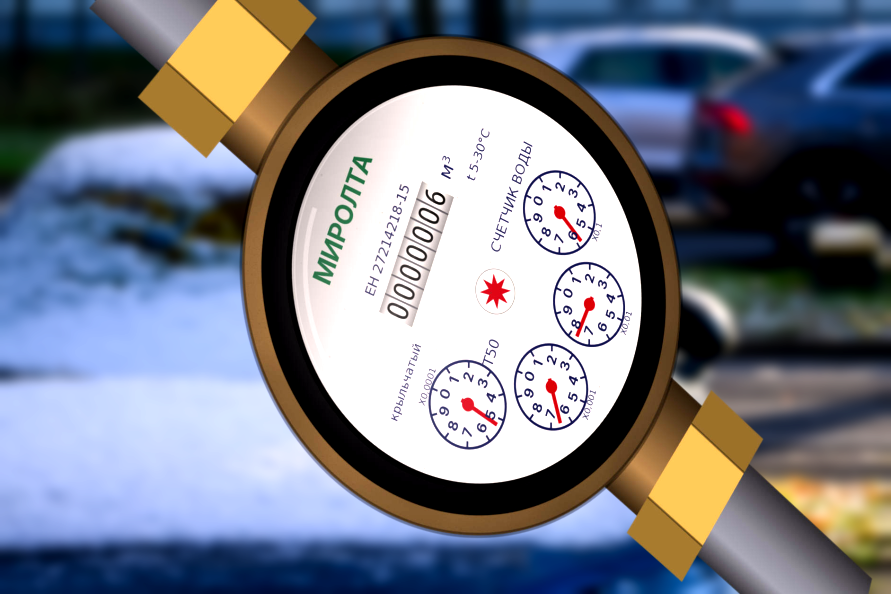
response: 6.5765; m³
